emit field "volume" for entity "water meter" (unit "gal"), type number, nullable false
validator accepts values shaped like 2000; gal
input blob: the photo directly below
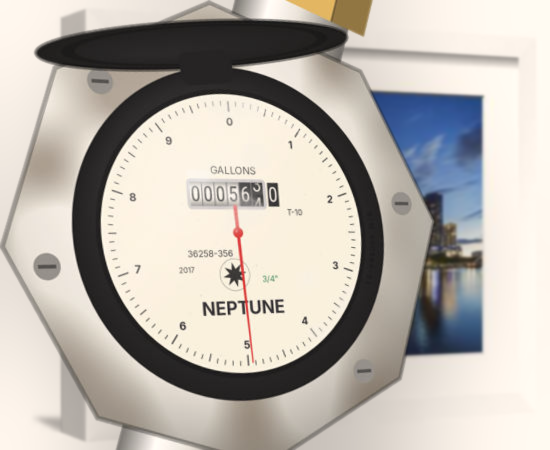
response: 5634.9; gal
